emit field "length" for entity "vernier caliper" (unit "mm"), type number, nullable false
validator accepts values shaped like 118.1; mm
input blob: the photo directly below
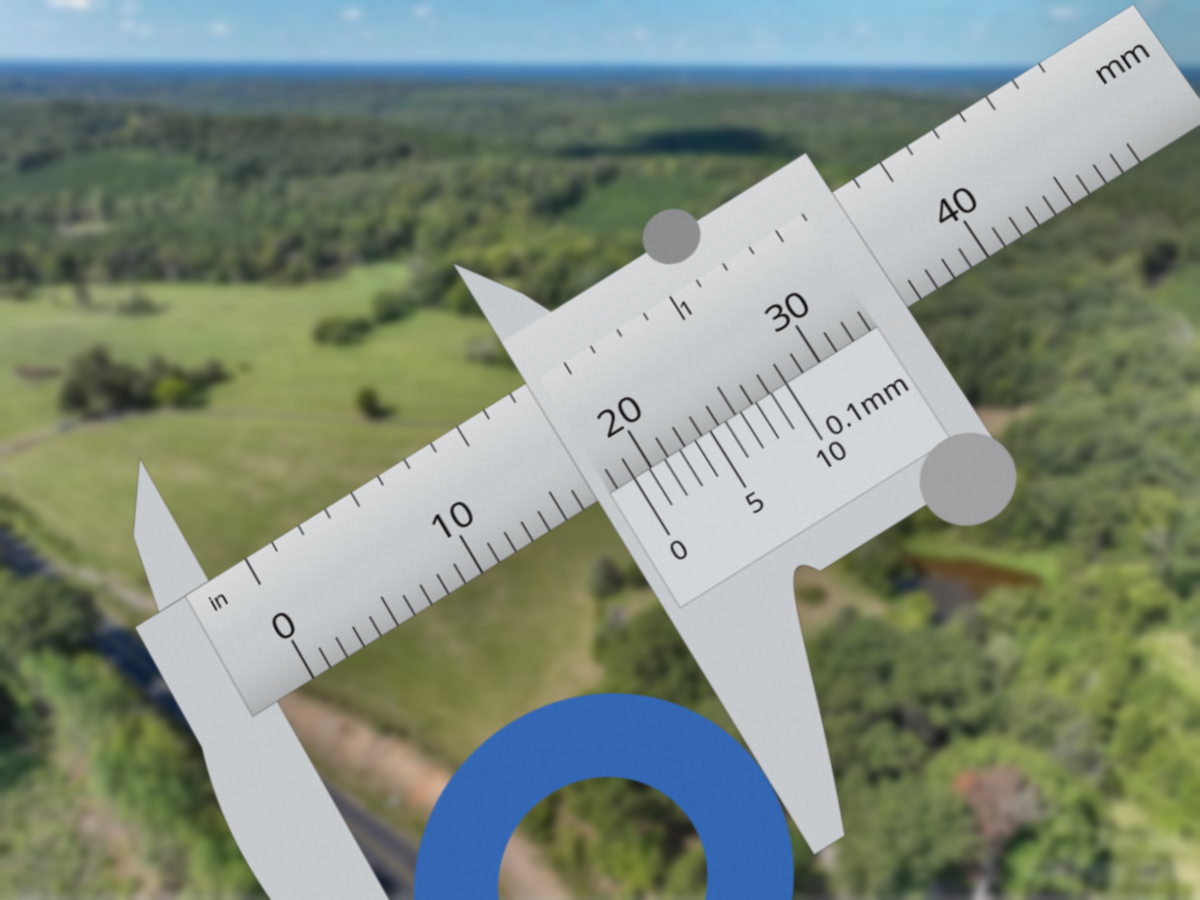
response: 19.0; mm
